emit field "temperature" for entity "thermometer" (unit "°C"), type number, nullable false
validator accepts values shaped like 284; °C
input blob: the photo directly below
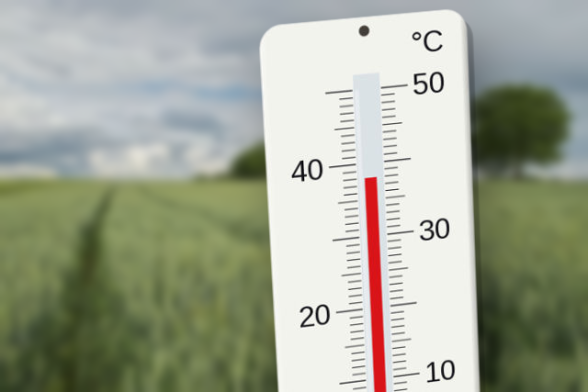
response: 38; °C
